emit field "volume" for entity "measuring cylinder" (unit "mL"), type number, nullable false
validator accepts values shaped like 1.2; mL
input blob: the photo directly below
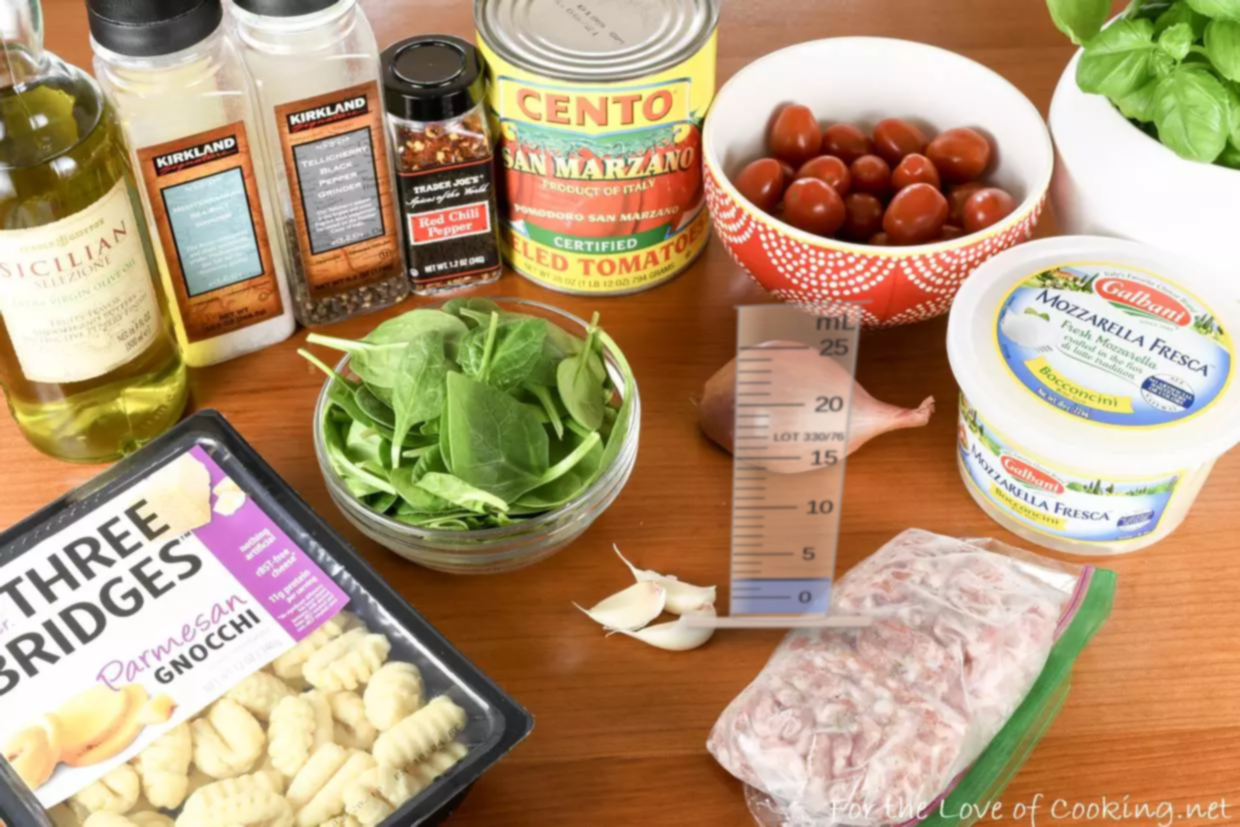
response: 2; mL
